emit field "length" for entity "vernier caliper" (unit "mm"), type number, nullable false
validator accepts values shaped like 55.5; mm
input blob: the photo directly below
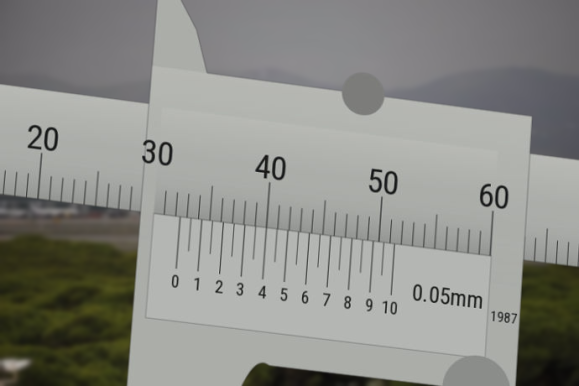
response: 32.4; mm
